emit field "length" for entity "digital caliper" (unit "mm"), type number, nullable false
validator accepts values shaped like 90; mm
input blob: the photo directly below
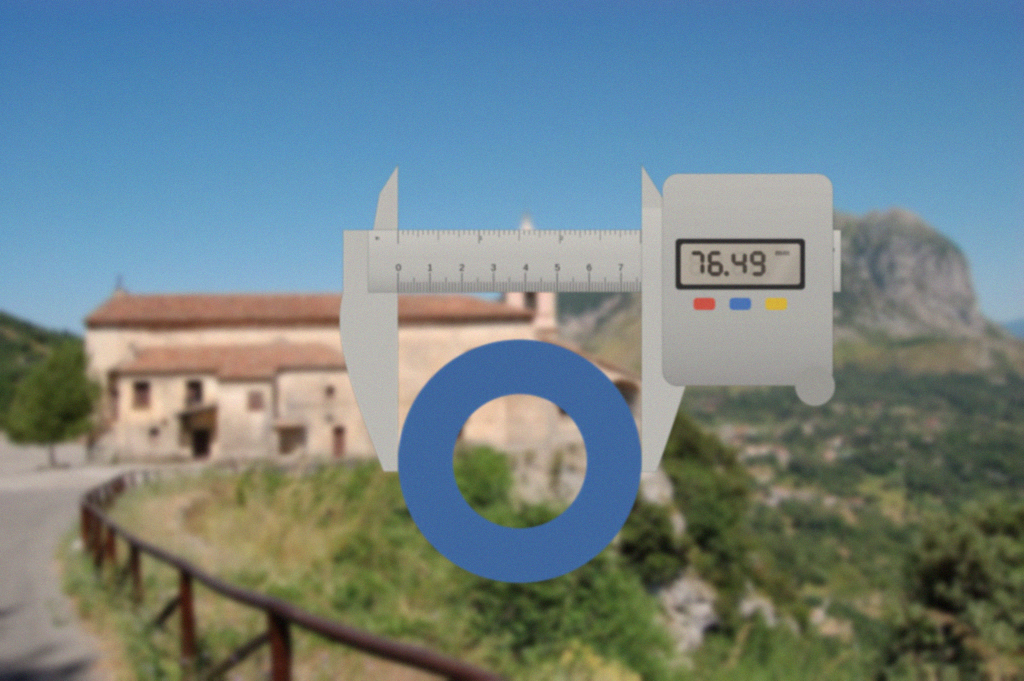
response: 76.49; mm
